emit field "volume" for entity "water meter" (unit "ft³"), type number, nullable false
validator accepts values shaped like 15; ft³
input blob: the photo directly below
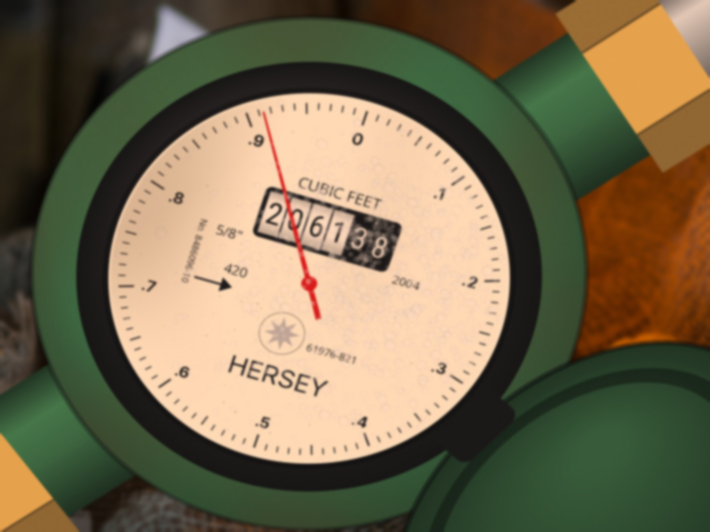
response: 206137.91; ft³
